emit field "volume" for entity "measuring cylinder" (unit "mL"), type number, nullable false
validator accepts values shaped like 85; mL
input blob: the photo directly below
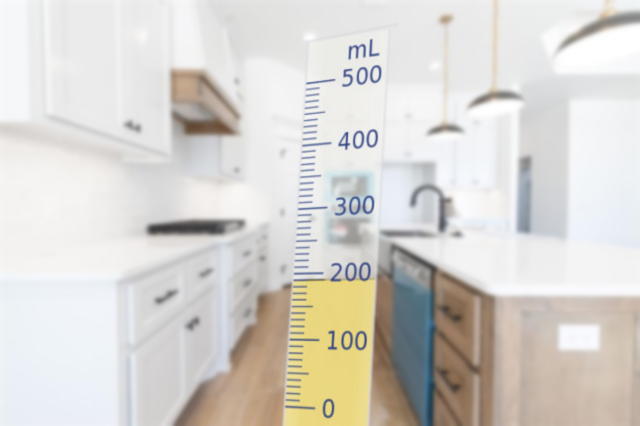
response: 190; mL
